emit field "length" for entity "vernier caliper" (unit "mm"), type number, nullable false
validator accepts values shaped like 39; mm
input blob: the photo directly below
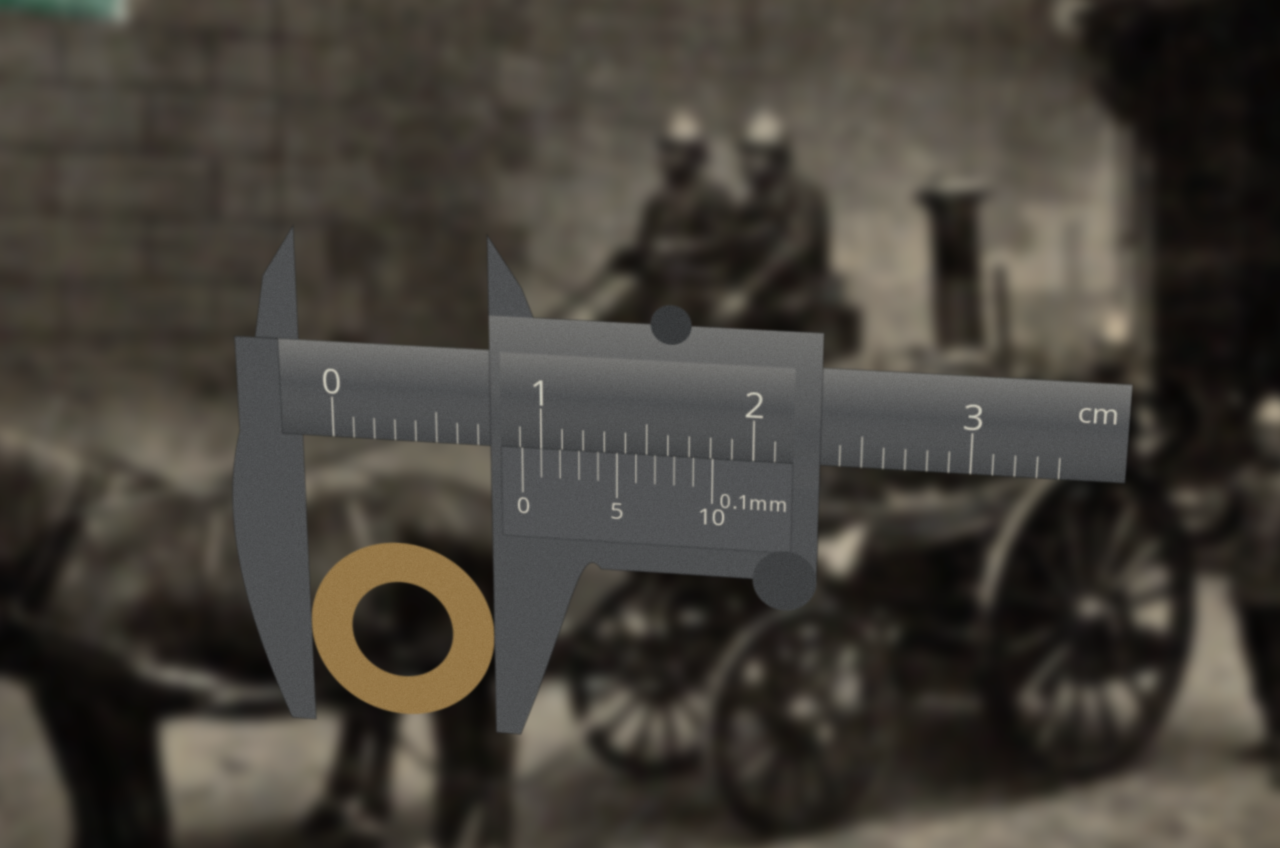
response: 9.1; mm
